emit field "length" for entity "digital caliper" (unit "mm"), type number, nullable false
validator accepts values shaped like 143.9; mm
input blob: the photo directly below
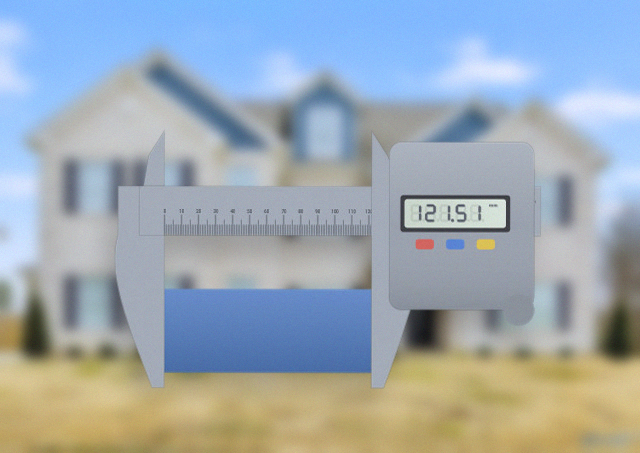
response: 121.51; mm
